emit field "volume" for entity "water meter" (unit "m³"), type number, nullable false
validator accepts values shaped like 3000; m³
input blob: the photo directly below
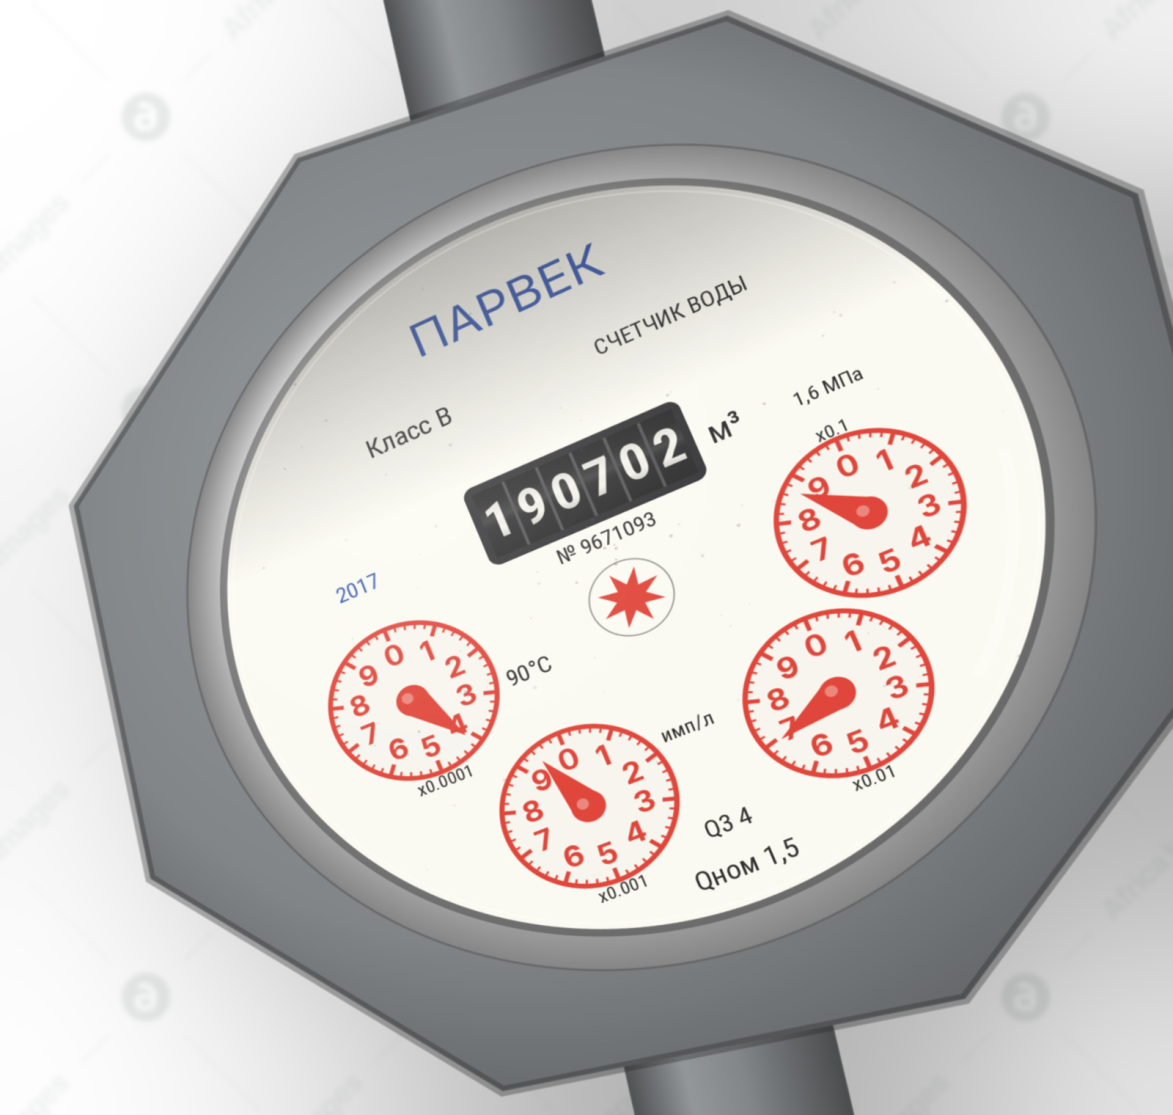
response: 190702.8694; m³
